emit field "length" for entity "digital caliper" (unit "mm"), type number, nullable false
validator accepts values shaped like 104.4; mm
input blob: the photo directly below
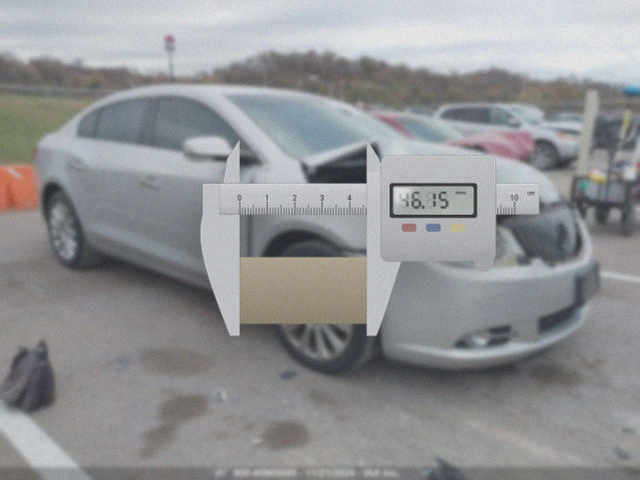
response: 46.15; mm
